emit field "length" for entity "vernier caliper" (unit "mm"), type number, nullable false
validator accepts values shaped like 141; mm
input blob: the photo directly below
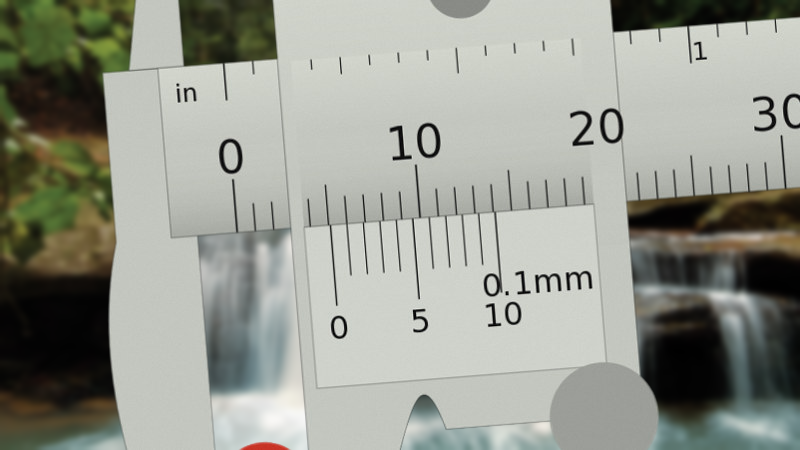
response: 5.1; mm
